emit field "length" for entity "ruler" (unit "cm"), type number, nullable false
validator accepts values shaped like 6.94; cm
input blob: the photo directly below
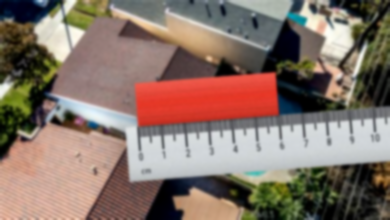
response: 6; cm
